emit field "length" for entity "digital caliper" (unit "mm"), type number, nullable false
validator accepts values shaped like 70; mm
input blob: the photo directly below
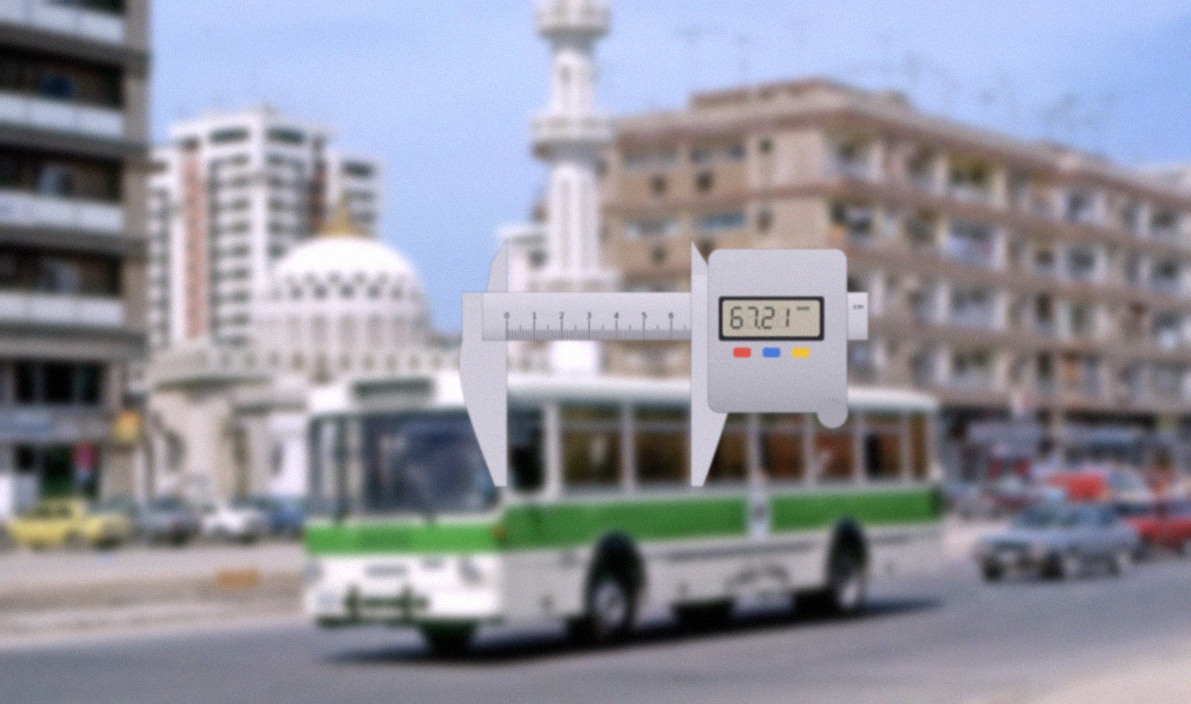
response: 67.21; mm
